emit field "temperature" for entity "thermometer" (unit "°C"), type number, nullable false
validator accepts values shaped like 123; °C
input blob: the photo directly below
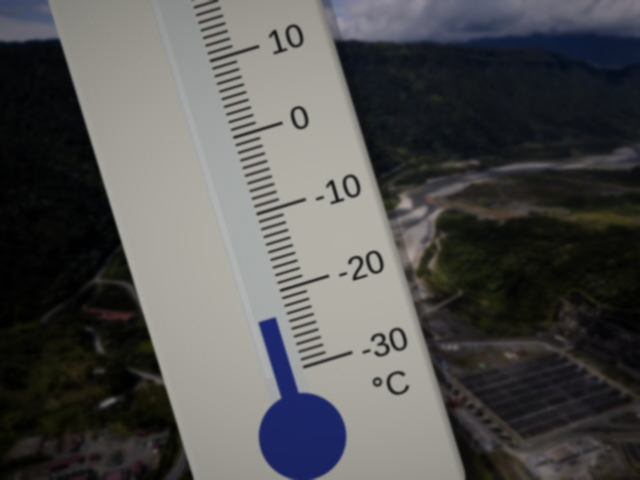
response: -23; °C
